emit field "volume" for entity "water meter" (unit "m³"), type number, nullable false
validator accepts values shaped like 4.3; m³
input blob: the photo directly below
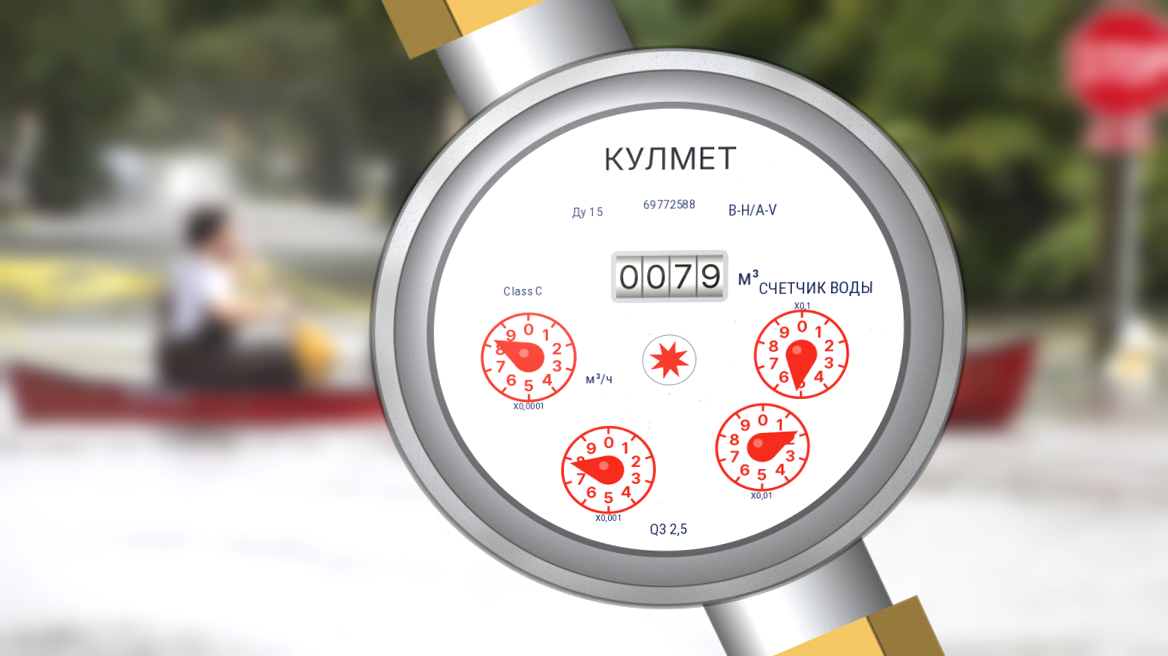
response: 79.5178; m³
